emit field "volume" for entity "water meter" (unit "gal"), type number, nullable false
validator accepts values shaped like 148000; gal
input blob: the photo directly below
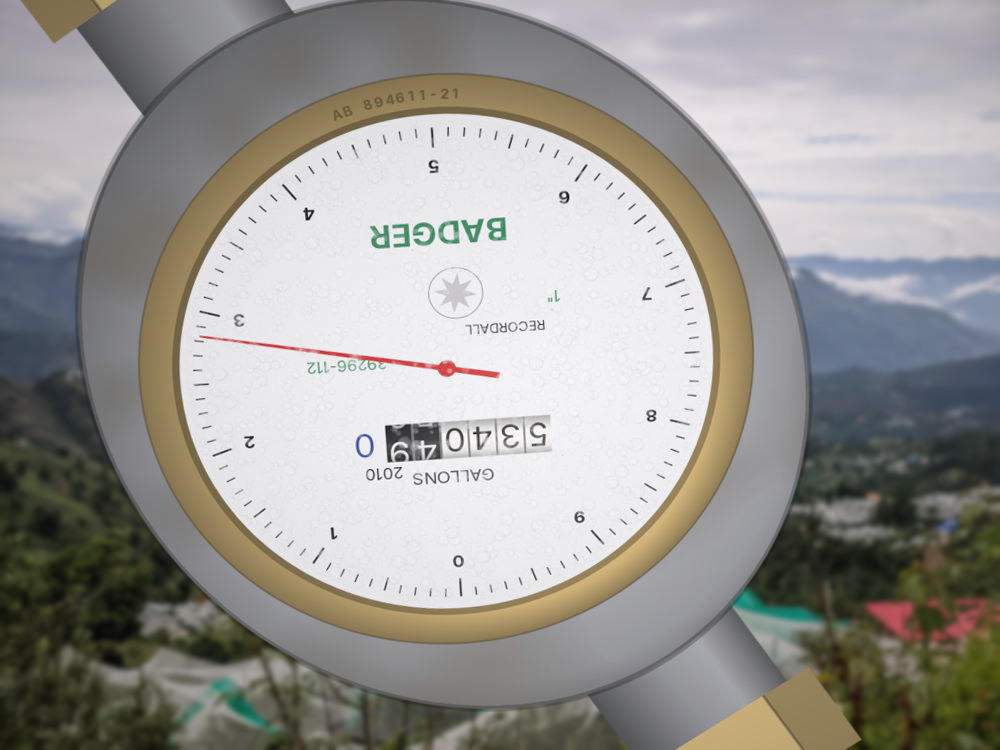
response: 5340492.8; gal
